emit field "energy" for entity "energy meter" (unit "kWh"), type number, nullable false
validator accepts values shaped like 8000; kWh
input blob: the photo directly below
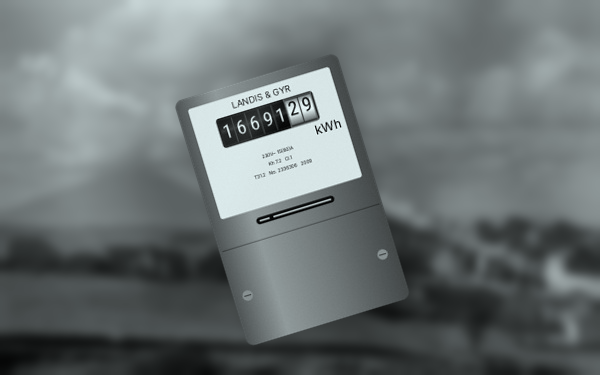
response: 16691.29; kWh
